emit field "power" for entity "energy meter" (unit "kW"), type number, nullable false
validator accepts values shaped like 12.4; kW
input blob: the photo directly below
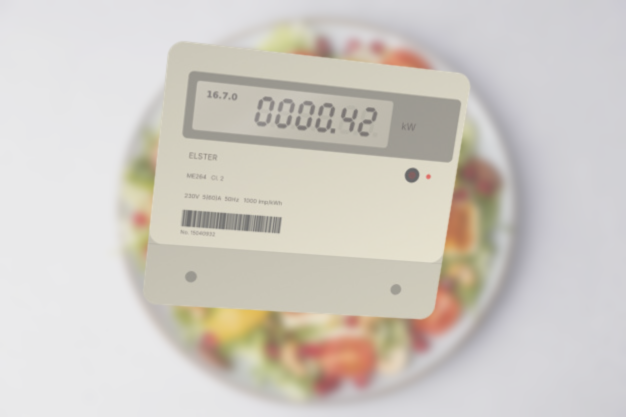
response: 0.42; kW
